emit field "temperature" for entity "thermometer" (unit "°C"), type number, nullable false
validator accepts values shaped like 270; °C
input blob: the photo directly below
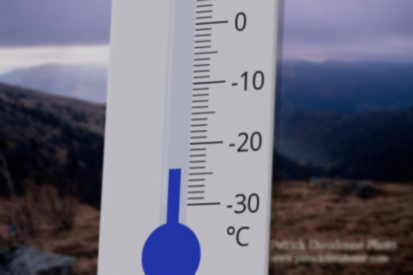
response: -24; °C
